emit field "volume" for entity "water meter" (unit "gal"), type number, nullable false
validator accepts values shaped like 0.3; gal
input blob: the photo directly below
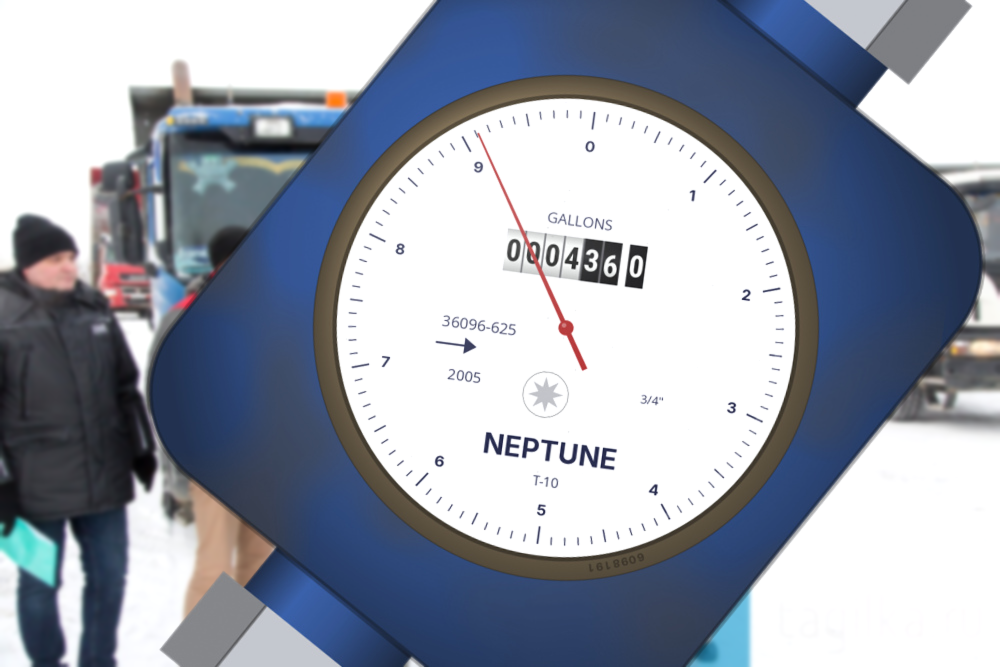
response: 4359.1; gal
